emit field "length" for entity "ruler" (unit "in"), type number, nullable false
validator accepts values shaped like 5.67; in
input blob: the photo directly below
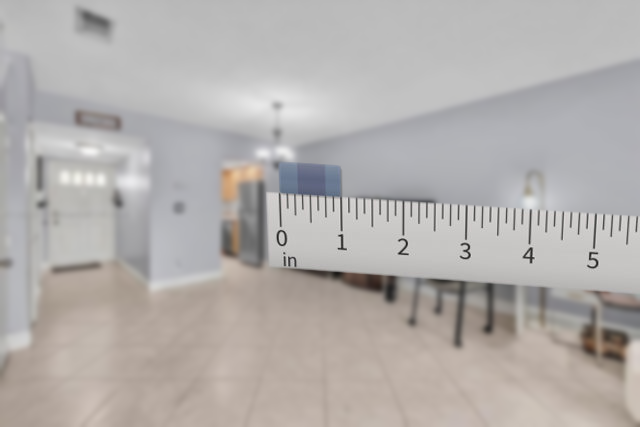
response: 1; in
